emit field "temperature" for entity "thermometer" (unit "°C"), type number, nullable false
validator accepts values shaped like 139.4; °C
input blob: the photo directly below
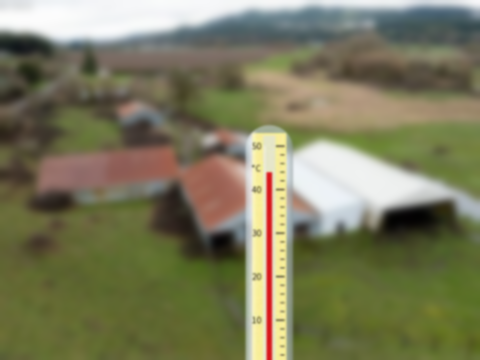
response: 44; °C
